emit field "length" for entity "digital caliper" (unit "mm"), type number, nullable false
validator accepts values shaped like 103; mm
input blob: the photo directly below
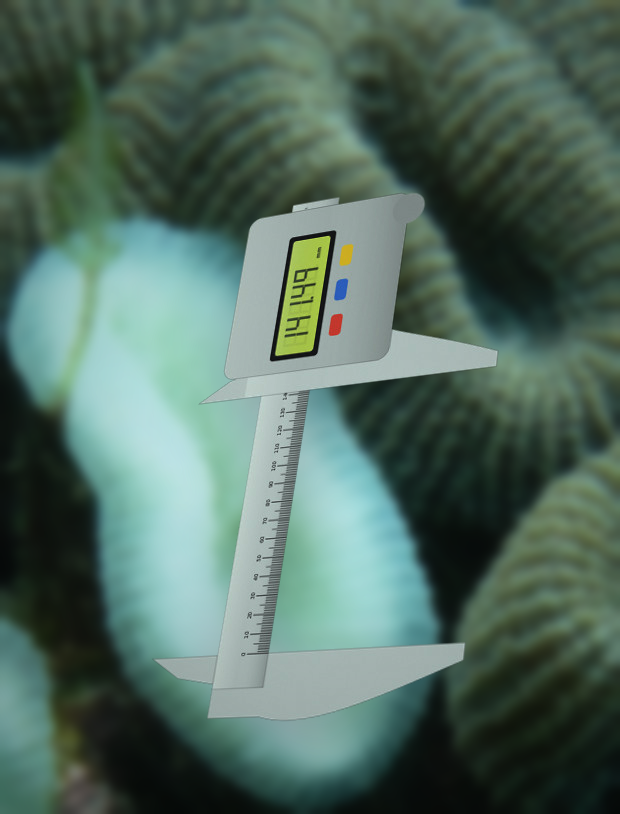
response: 141.49; mm
